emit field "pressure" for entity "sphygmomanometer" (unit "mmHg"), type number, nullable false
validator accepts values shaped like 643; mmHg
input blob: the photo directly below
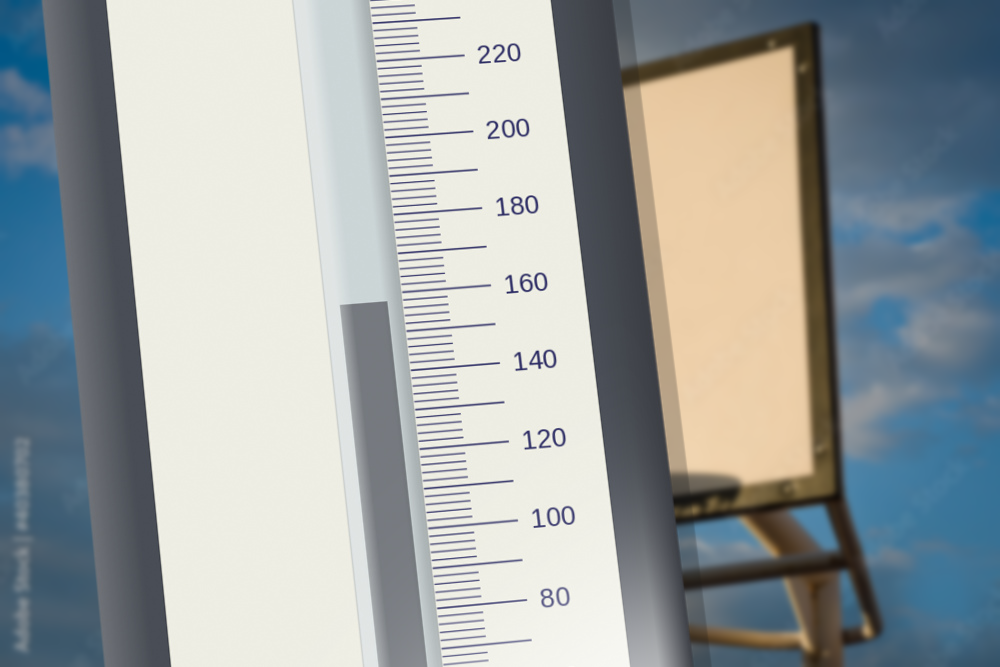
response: 158; mmHg
